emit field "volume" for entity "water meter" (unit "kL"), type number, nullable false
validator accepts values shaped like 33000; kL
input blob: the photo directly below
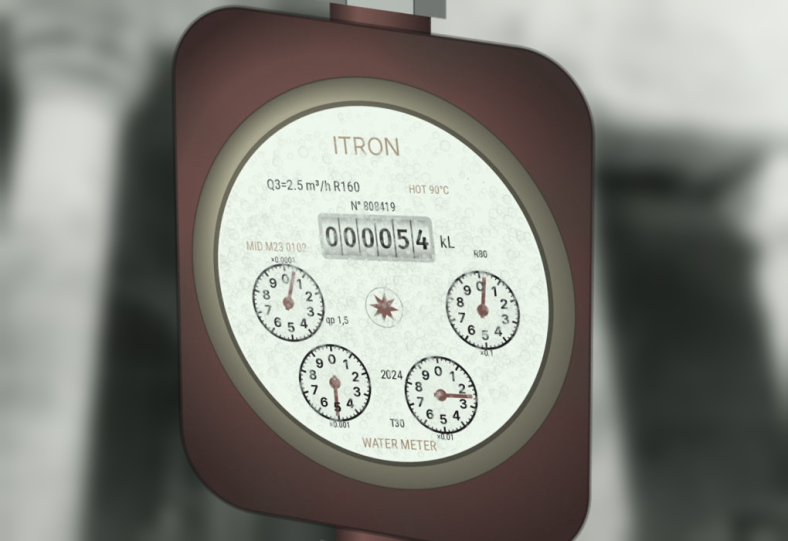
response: 54.0250; kL
